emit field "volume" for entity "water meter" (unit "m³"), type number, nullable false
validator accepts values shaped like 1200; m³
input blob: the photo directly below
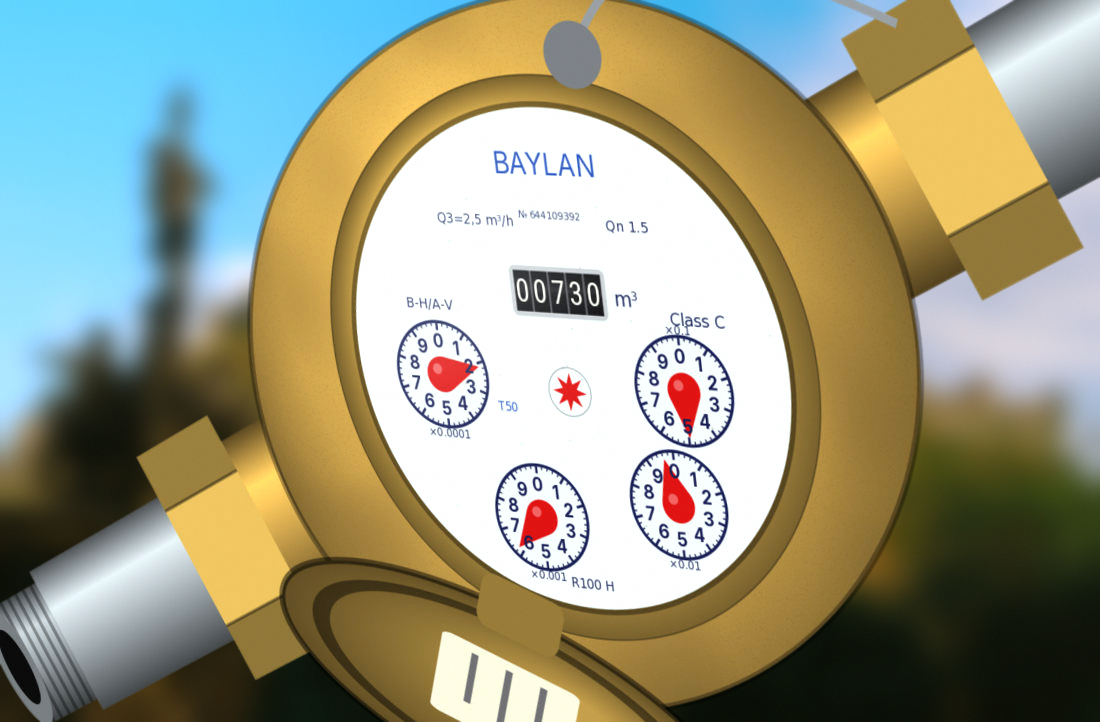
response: 730.4962; m³
